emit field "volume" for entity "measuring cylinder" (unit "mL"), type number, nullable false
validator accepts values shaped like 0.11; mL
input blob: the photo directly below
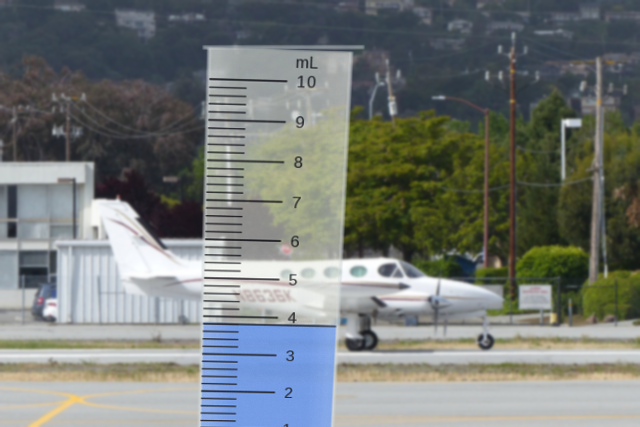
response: 3.8; mL
